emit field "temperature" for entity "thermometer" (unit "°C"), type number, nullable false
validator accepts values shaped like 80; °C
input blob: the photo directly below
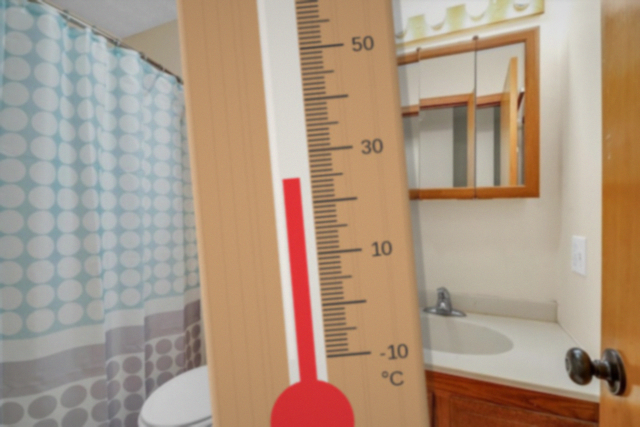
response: 25; °C
